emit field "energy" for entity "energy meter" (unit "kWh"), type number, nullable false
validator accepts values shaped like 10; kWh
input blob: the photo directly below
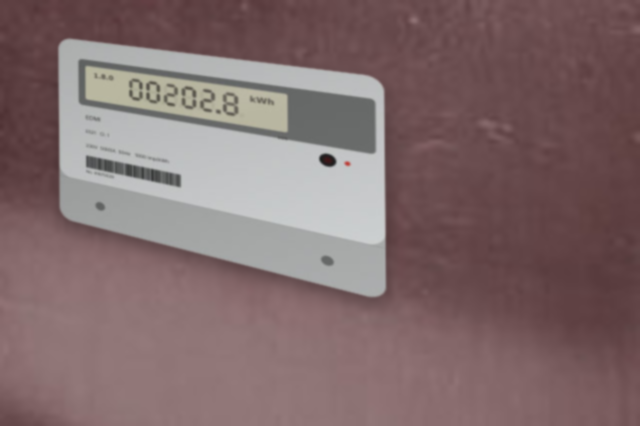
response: 202.8; kWh
